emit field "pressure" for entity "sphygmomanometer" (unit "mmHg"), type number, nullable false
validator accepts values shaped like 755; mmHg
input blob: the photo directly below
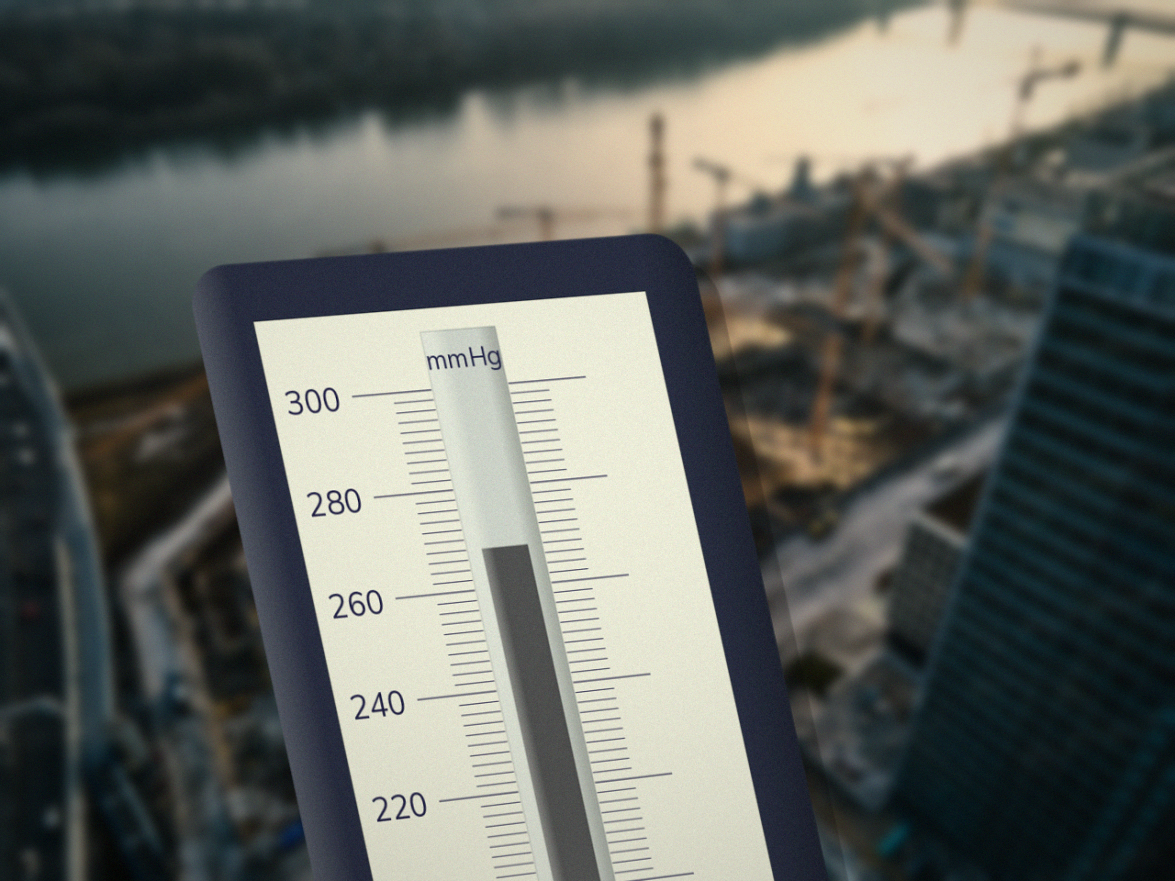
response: 268; mmHg
